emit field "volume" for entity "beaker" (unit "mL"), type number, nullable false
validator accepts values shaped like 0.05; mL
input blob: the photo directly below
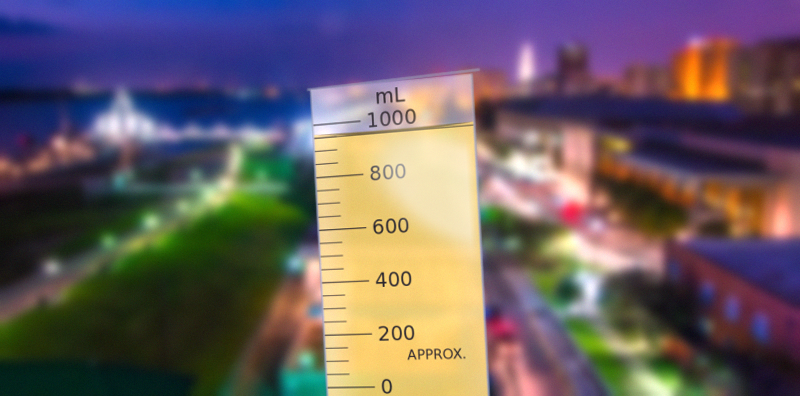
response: 950; mL
